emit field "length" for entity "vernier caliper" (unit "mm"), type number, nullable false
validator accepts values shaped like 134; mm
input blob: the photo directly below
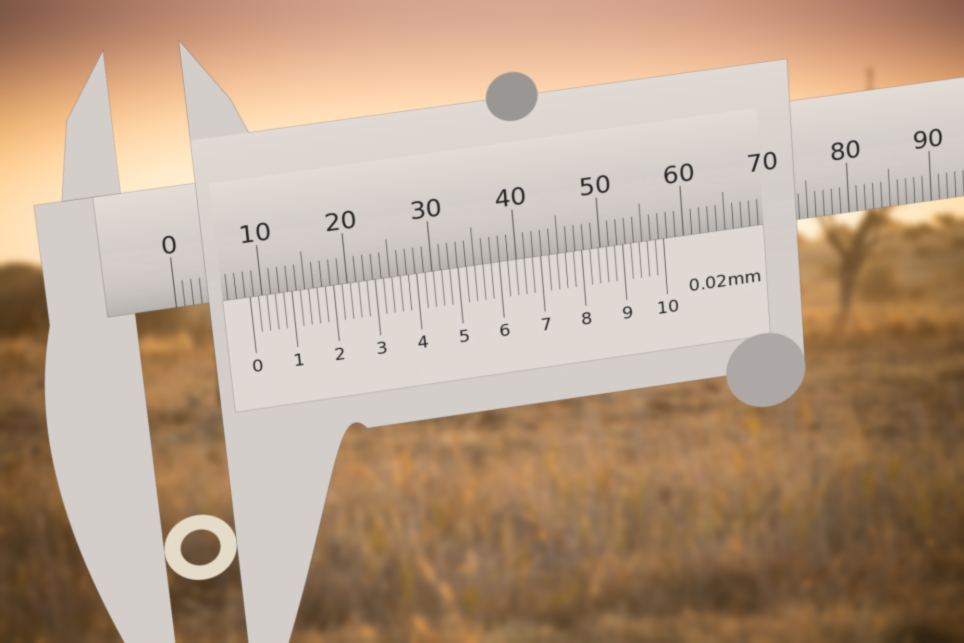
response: 8.6; mm
